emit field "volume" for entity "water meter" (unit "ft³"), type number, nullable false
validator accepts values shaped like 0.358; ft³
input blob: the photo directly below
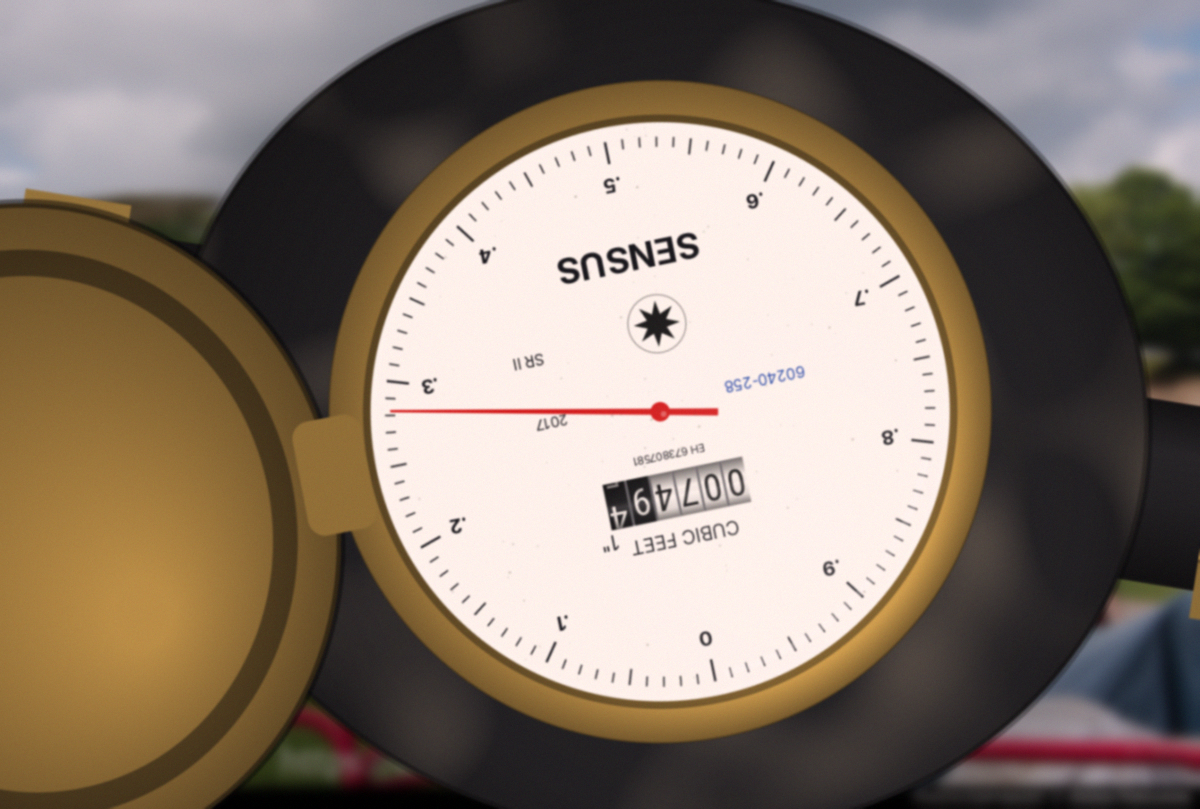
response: 7494.28; ft³
